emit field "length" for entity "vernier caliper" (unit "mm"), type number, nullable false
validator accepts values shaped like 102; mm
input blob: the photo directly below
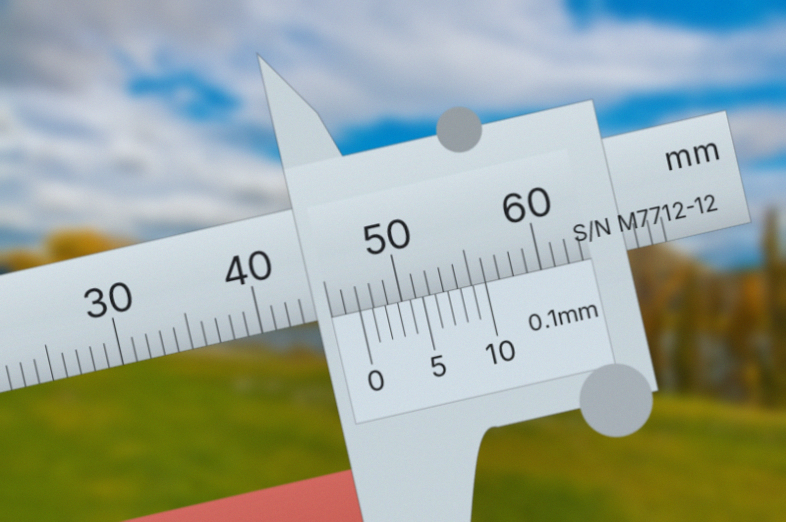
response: 47.0; mm
